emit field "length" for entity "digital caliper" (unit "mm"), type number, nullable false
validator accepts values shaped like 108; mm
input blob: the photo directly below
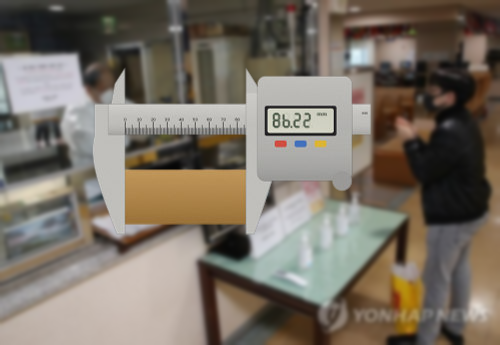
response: 86.22; mm
